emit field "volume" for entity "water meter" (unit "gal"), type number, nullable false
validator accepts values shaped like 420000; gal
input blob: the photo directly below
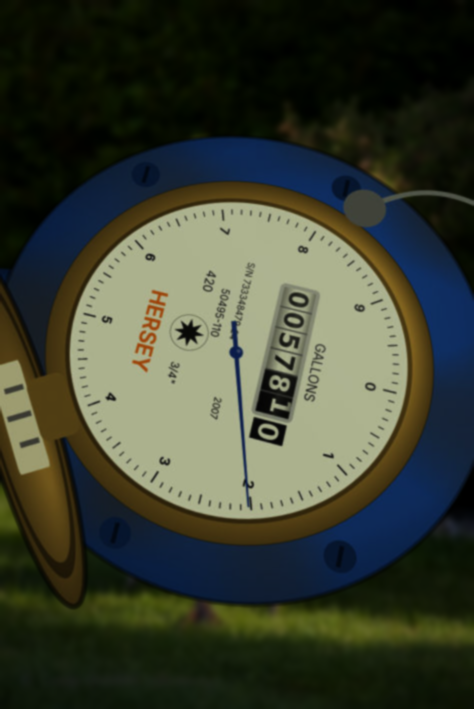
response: 57812.0; gal
